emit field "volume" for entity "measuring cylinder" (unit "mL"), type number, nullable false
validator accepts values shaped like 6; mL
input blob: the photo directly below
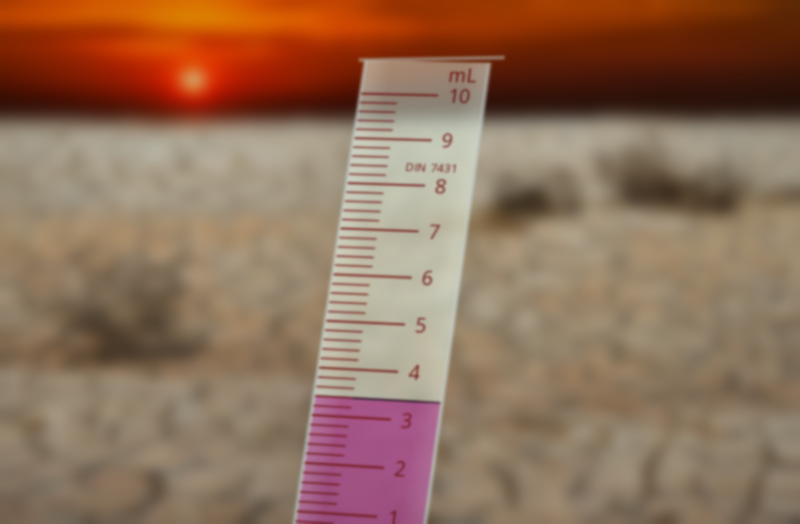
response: 3.4; mL
